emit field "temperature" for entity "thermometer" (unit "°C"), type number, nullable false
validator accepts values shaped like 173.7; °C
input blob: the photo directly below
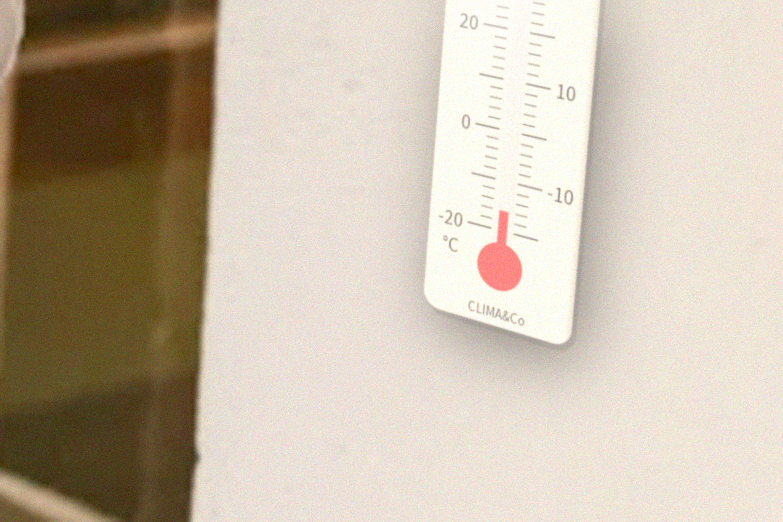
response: -16; °C
